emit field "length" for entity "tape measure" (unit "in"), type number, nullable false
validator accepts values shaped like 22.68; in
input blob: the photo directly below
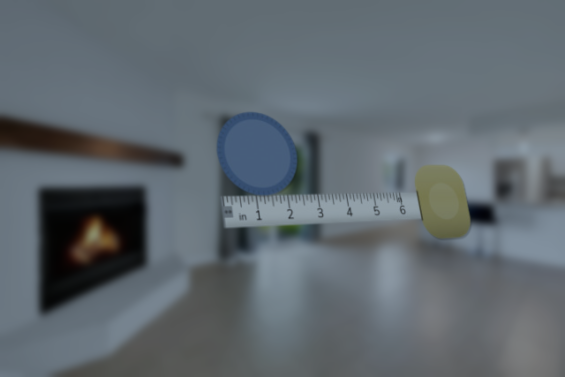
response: 2.5; in
